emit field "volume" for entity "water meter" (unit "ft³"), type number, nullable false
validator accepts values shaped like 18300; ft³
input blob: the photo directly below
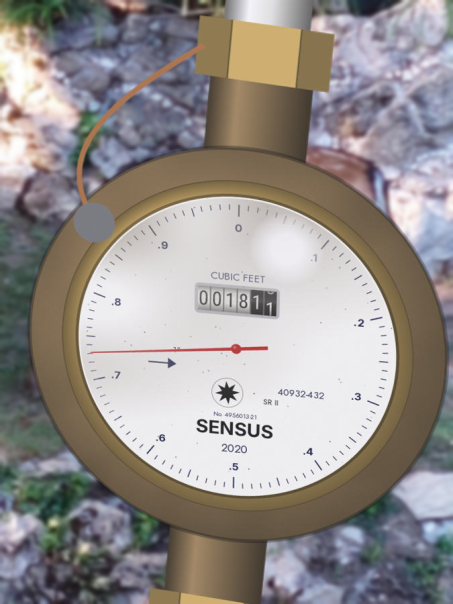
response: 1810.73; ft³
